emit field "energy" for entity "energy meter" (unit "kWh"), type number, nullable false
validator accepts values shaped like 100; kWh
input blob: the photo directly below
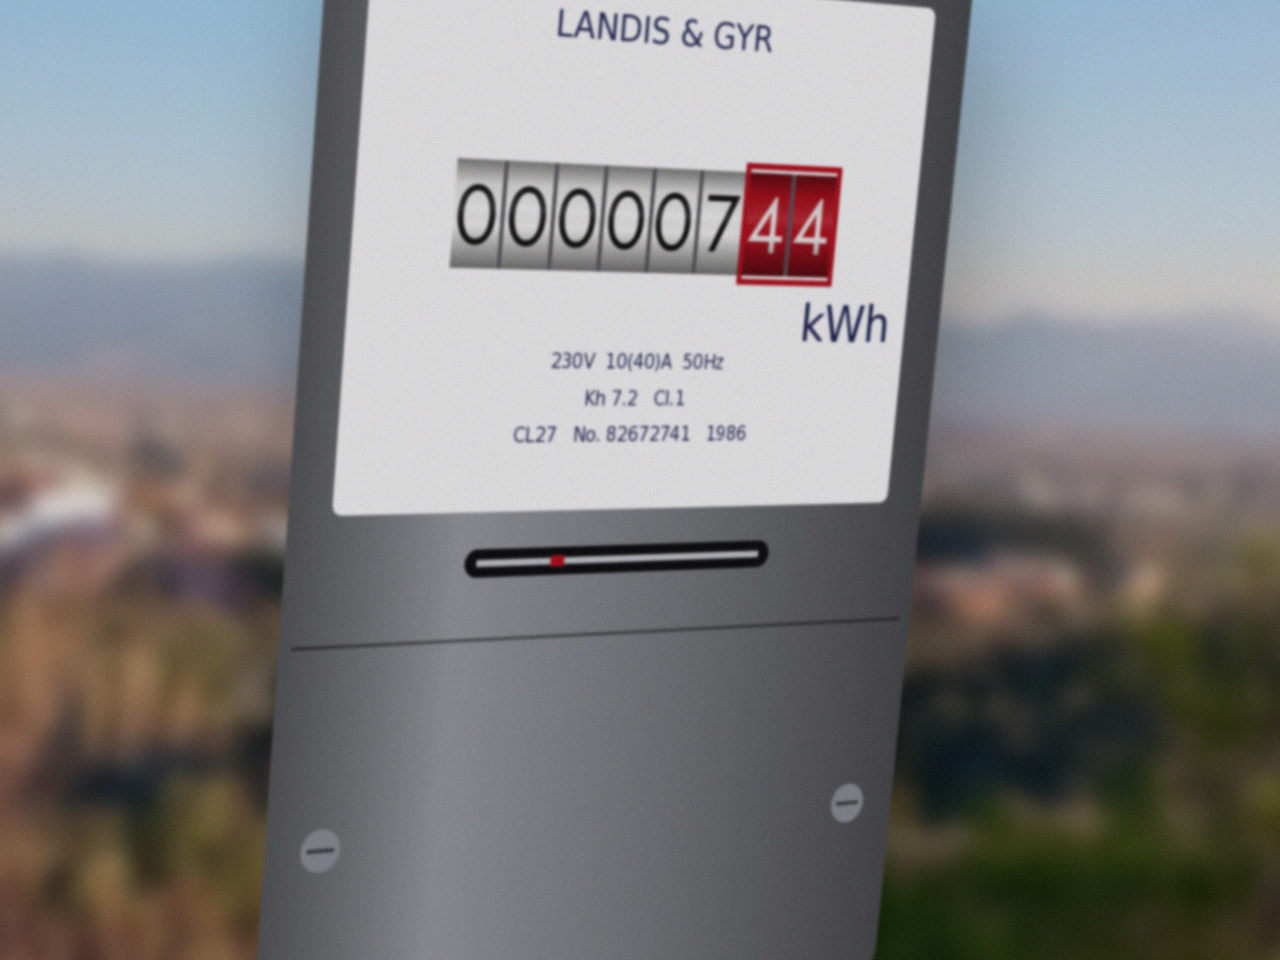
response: 7.44; kWh
